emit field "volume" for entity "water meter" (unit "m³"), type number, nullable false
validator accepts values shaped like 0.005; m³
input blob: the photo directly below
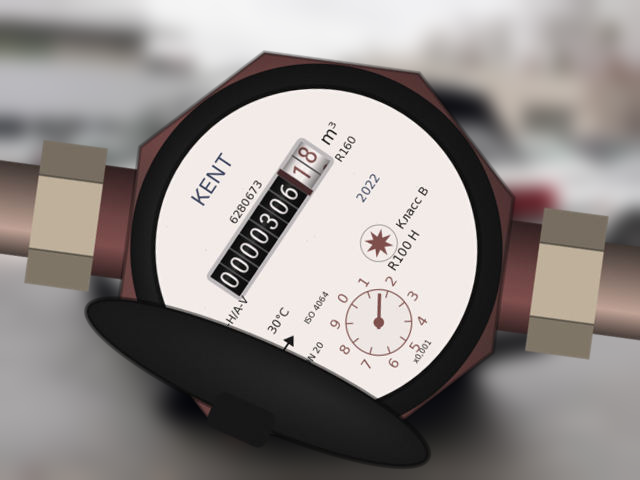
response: 306.181; m³
